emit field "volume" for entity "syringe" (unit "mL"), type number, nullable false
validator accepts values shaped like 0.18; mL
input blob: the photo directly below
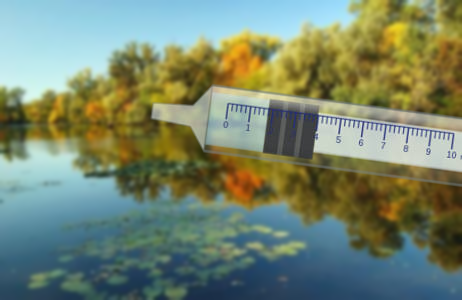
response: 1.8; mL
